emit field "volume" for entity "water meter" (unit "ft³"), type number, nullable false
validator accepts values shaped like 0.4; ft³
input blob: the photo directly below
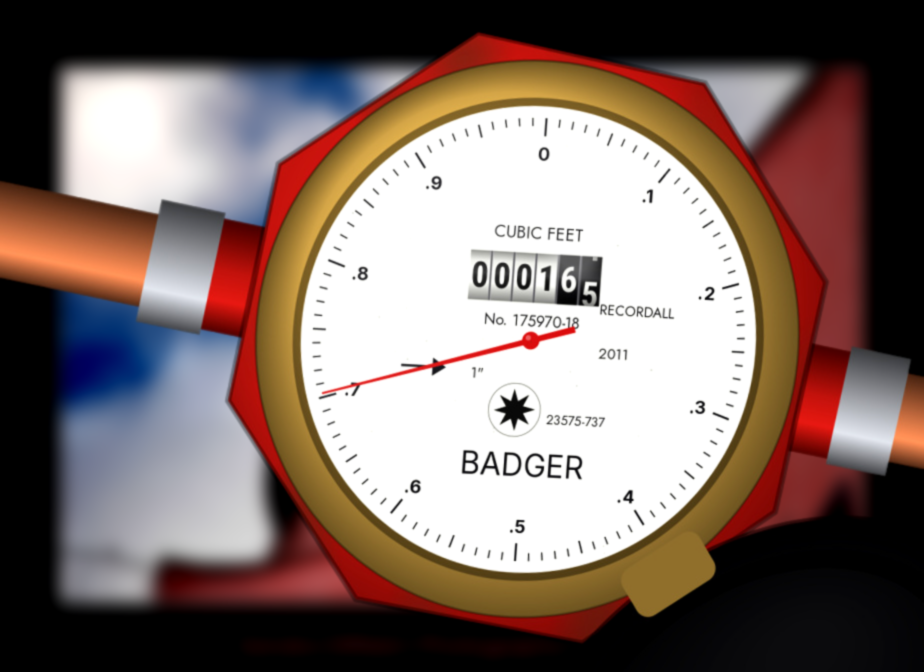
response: 164.70; ft³
